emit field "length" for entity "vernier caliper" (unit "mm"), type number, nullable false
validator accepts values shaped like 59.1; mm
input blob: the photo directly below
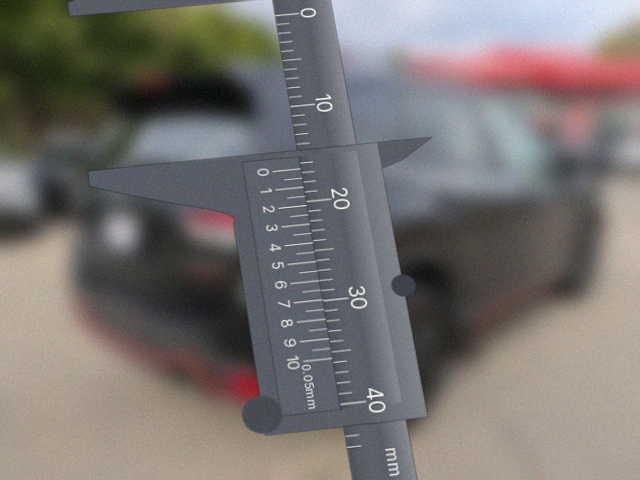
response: 16.6; mm
